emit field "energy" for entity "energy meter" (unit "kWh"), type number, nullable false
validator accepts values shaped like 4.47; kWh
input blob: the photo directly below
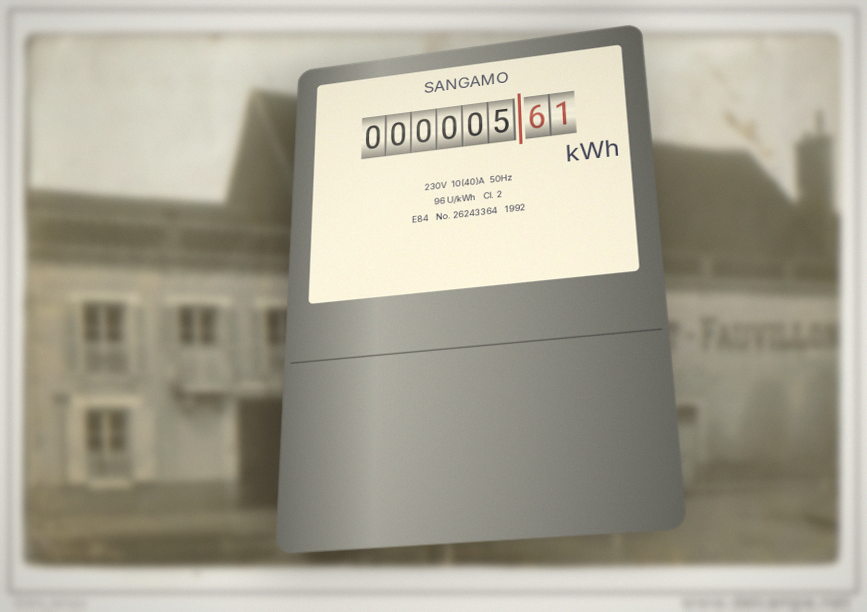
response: 5.61; kWh
